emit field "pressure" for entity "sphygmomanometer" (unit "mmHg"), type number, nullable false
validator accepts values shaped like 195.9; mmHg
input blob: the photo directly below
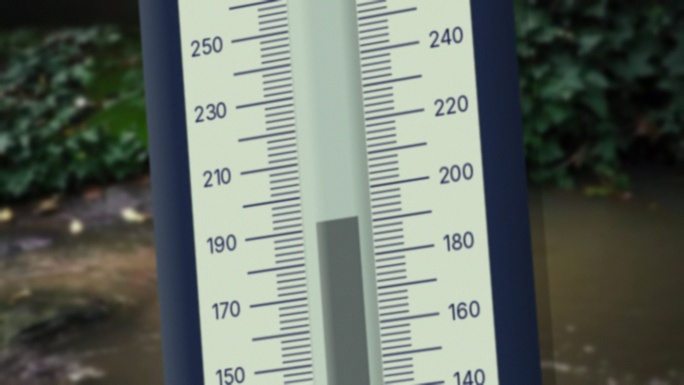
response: 192; mmHg
